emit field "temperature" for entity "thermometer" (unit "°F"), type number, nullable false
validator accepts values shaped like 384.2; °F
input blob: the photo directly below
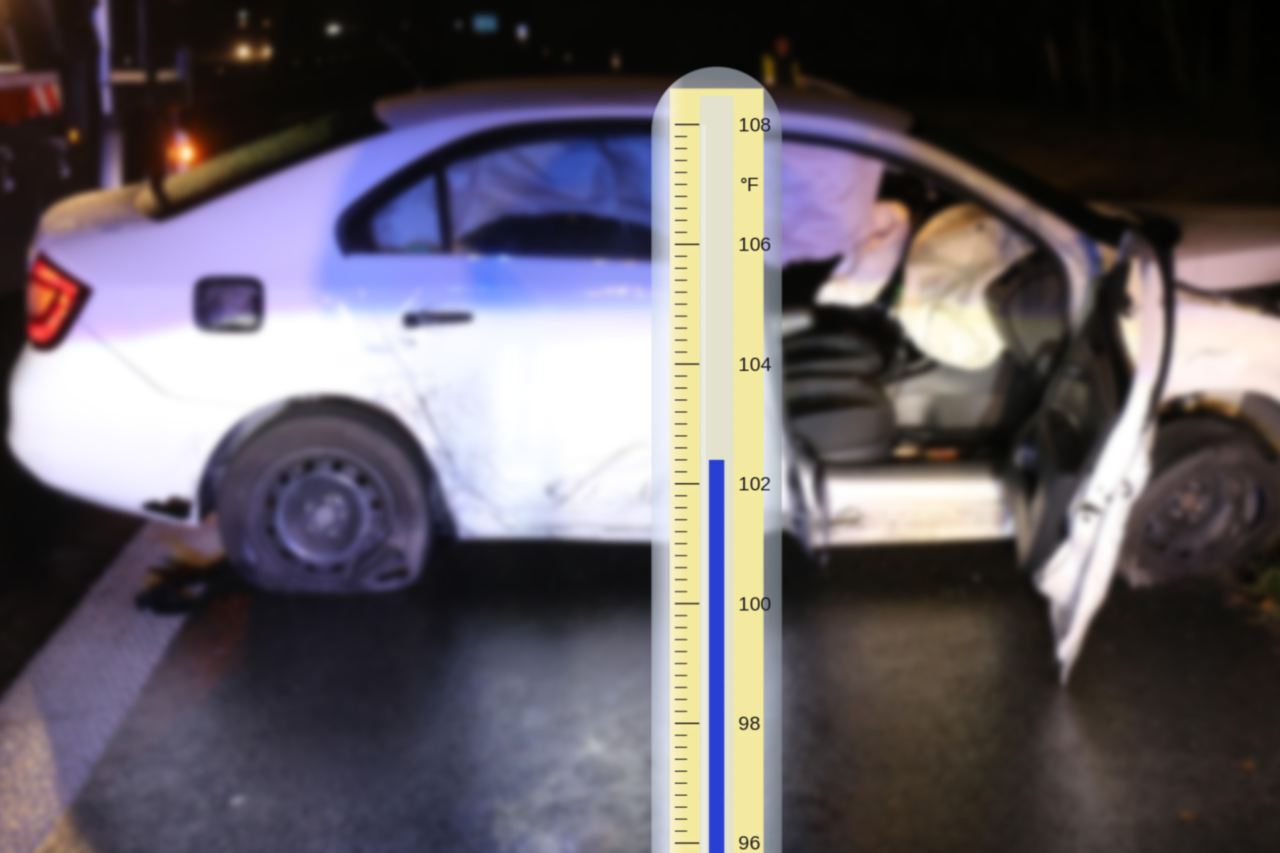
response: 102.4; °F
